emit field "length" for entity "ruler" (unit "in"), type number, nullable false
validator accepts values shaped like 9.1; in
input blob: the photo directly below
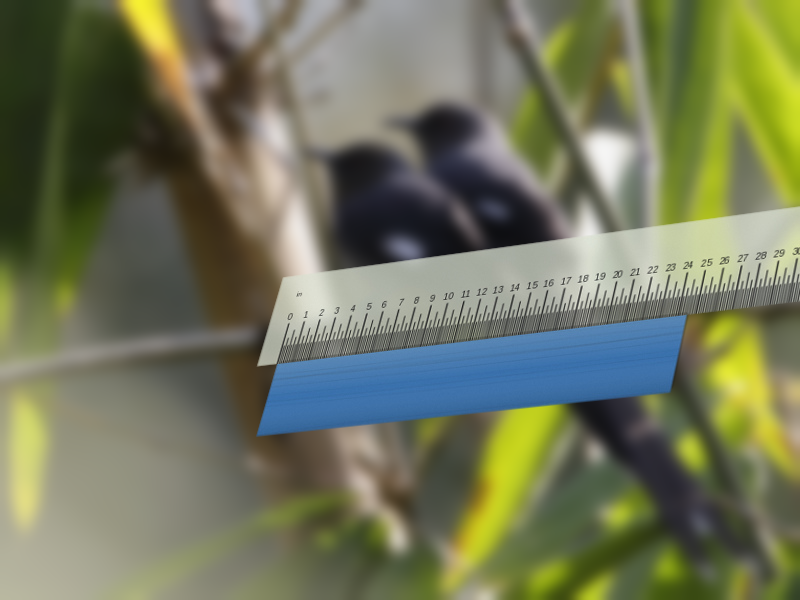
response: 24.5; in
